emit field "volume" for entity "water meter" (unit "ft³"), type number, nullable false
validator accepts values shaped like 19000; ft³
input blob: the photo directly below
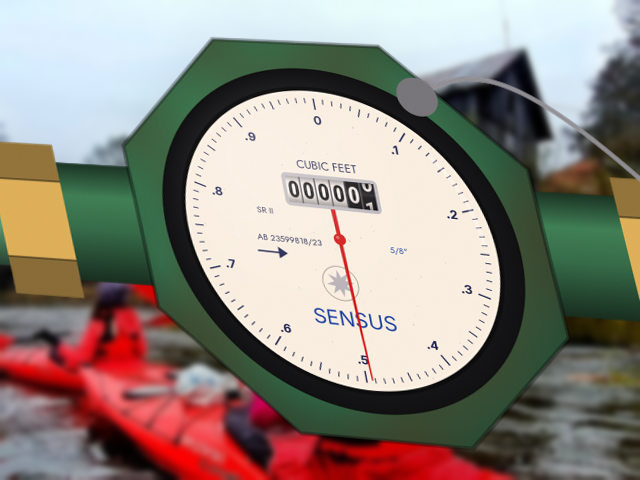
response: 0.49; ft³
